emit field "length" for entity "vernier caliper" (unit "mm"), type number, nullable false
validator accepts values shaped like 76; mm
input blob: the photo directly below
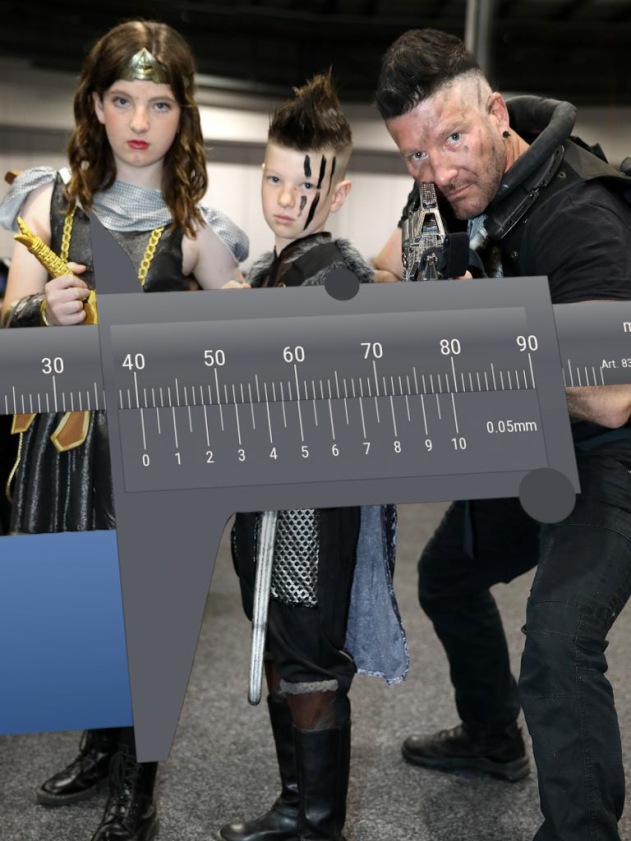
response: 40.4; mm
